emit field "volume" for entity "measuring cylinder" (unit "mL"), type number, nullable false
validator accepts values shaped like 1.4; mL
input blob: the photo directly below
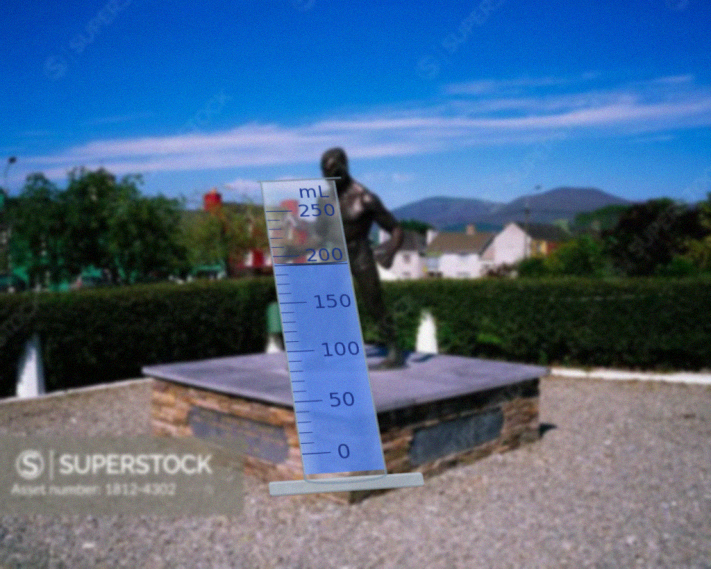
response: 190; mL
